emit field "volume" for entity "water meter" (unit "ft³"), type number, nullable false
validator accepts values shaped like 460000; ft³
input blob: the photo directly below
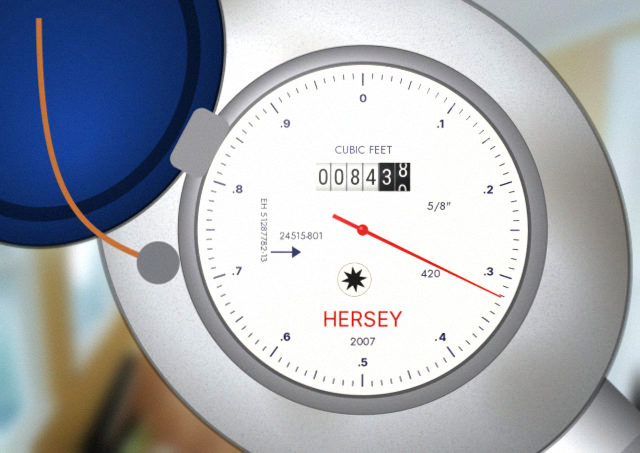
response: 8438.32; ft³
